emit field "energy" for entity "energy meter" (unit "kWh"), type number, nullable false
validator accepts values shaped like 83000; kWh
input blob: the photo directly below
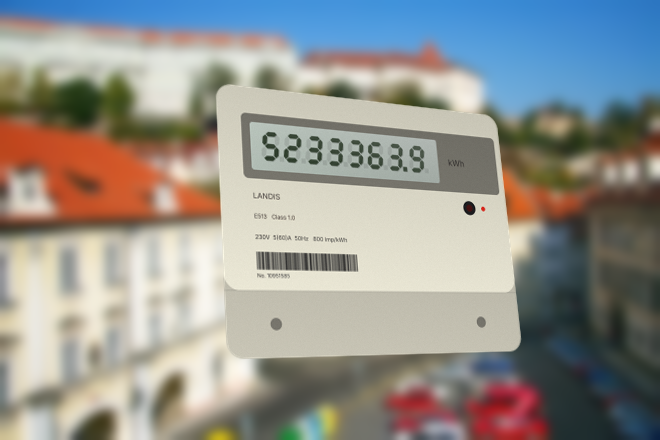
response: 5233363.9; kWh
